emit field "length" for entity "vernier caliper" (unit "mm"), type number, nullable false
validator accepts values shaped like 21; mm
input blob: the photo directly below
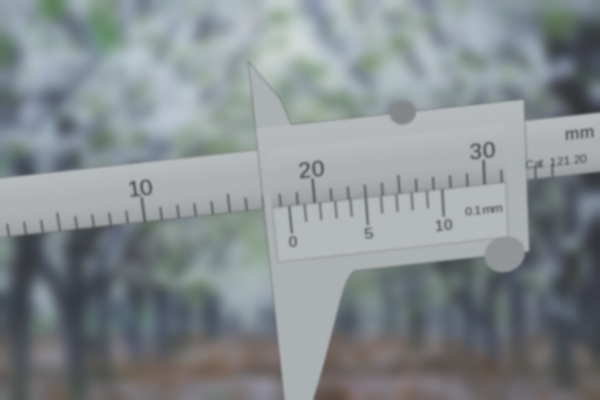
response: 18.5; mm
